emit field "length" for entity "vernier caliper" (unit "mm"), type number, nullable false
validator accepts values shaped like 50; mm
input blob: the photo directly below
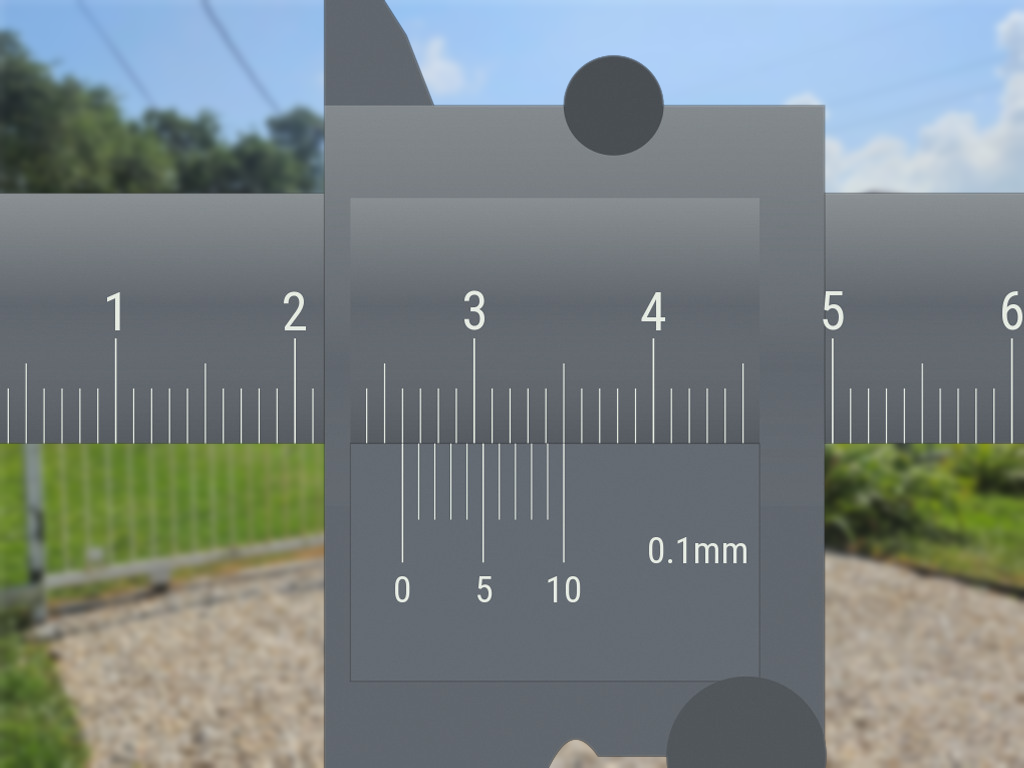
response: 26.0; mm
